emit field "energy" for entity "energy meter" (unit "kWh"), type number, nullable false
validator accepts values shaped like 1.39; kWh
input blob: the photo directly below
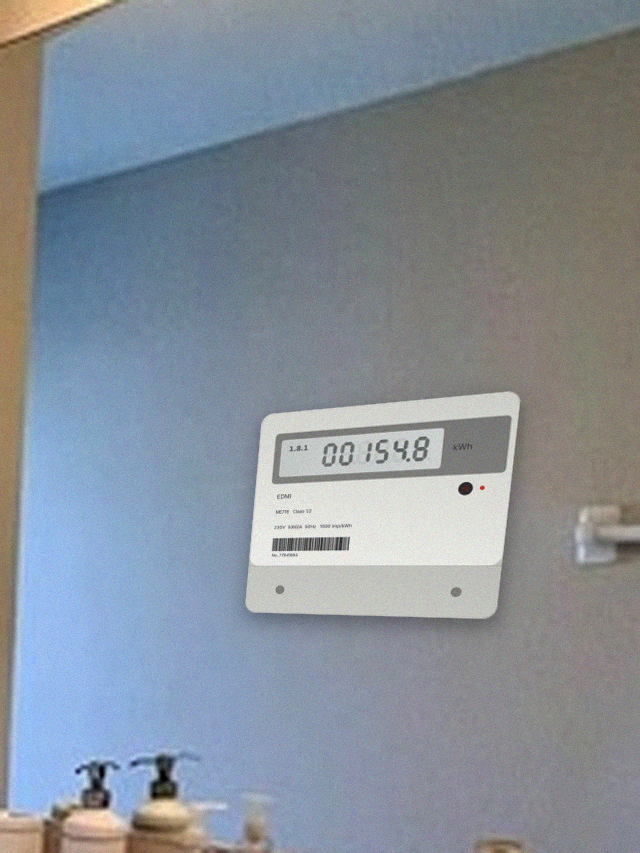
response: 154.8; kWh
